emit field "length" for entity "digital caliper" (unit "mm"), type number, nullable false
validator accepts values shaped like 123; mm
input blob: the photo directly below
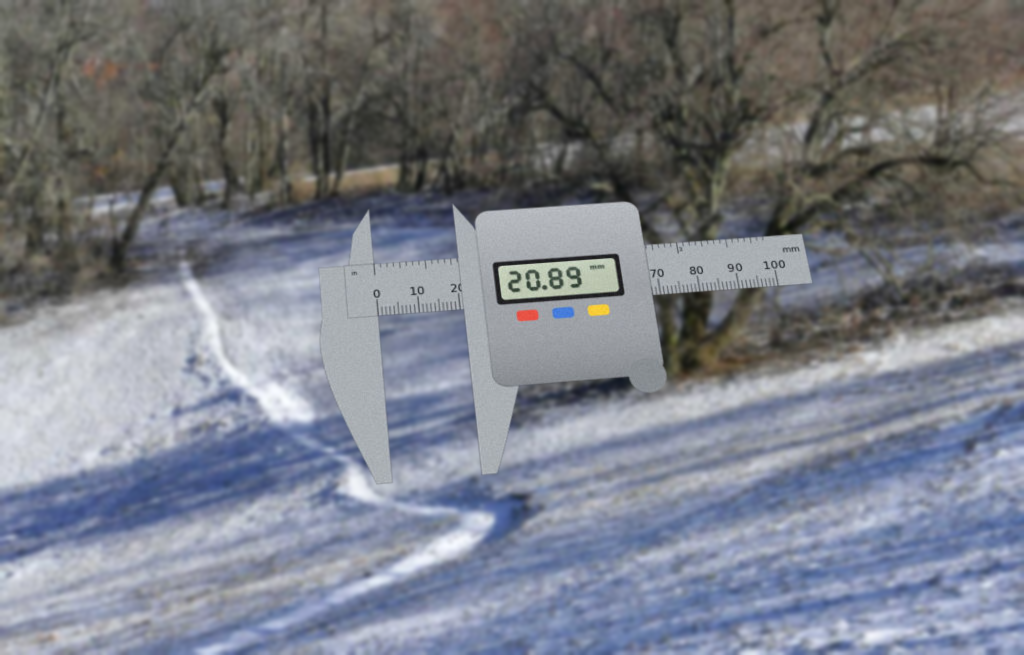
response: 20.89; mm
